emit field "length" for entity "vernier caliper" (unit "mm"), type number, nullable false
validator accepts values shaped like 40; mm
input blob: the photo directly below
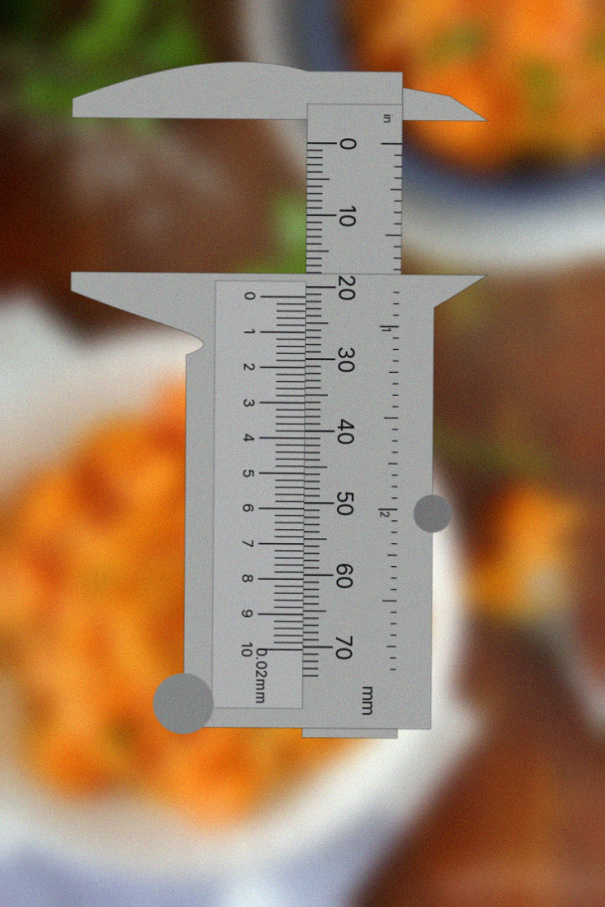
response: 21.4; mm
